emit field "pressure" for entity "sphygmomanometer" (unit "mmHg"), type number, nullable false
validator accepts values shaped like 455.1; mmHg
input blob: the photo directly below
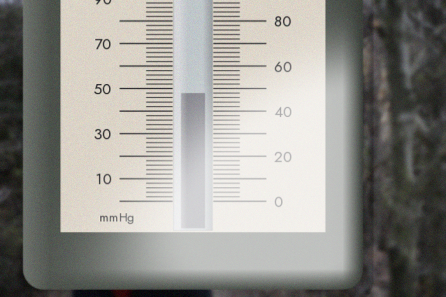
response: 48; mmHg
